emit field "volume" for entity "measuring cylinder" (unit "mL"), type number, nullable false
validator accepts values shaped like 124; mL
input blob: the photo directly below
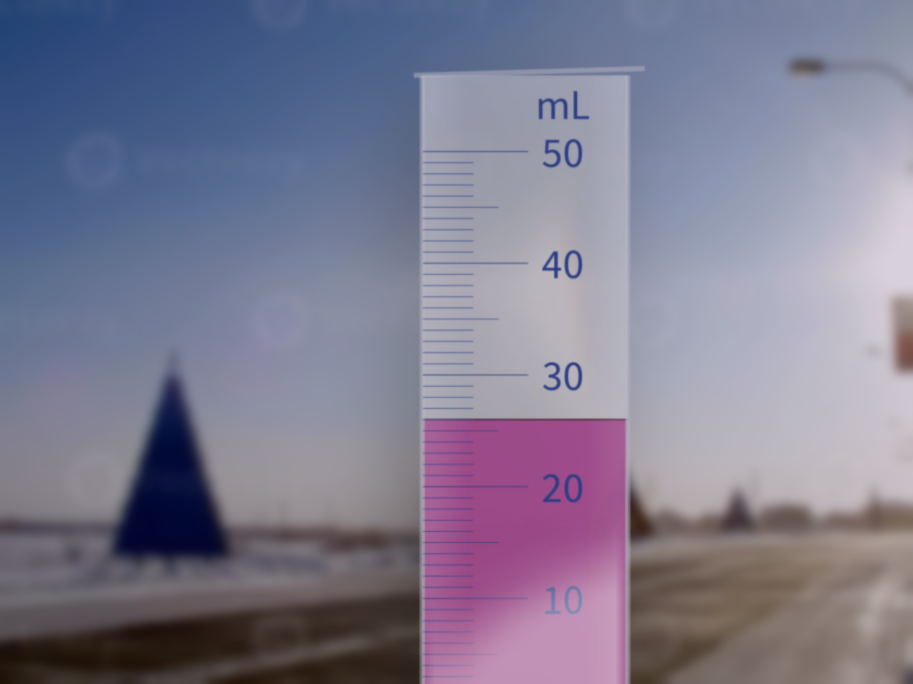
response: 26; mL
